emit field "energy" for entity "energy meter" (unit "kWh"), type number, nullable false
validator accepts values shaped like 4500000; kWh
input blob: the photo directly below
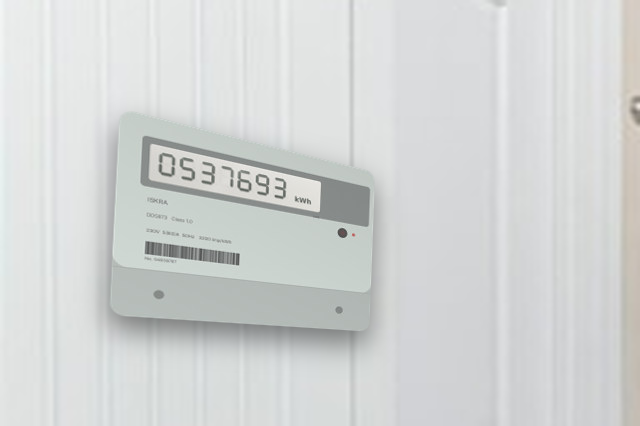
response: 537693; kWh
